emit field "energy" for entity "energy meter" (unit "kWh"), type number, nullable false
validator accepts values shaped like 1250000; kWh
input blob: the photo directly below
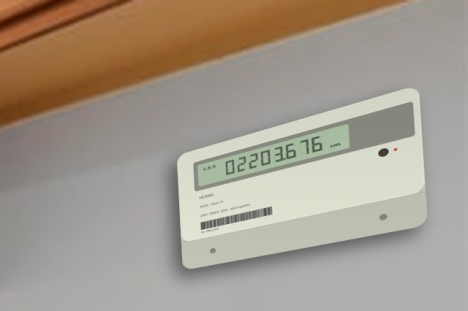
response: 2203.676; kWh
